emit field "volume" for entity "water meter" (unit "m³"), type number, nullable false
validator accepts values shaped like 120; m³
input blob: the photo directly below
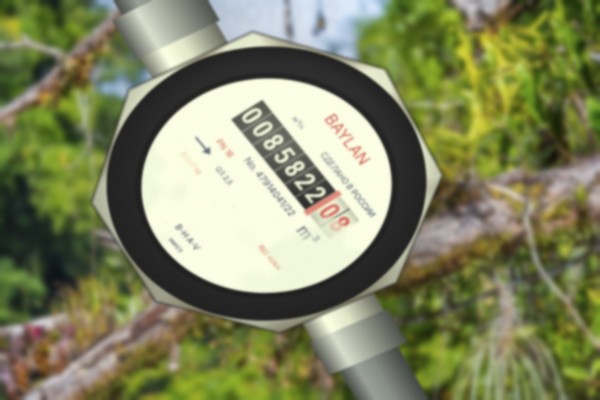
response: 85822.08; m³
